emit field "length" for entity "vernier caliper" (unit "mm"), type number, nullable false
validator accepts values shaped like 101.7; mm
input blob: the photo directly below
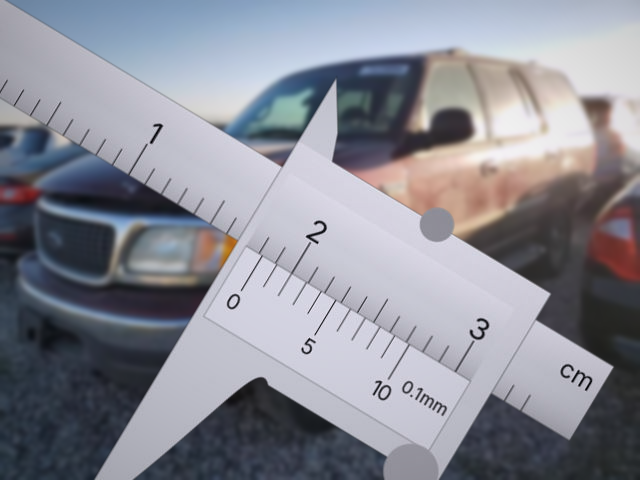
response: 18.2; mm
